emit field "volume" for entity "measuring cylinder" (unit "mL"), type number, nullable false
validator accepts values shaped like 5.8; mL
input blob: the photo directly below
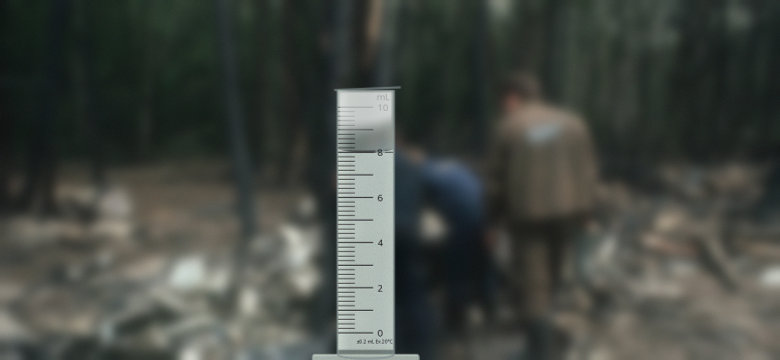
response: 8; mL
